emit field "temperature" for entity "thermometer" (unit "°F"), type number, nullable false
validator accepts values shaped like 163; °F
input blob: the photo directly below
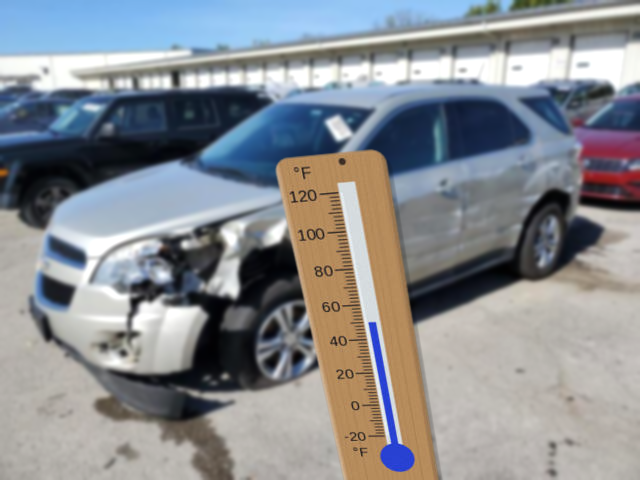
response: 50; °F
